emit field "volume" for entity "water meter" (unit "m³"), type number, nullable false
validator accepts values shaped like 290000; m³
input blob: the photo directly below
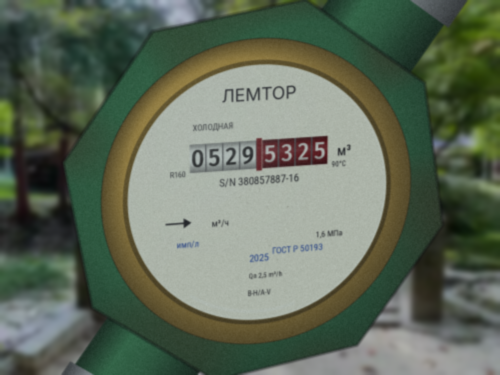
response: 529.5325; m³
